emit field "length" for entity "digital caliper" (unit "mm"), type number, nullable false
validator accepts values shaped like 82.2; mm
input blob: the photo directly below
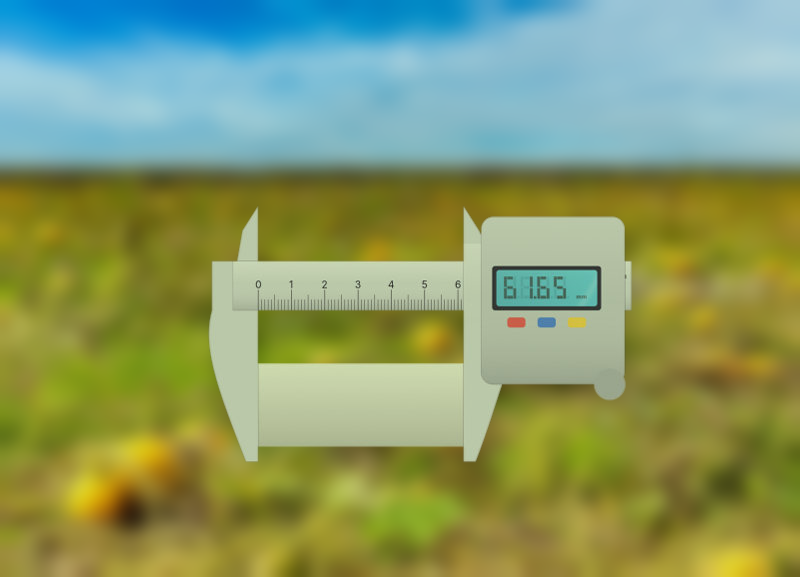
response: 61.65; mm
